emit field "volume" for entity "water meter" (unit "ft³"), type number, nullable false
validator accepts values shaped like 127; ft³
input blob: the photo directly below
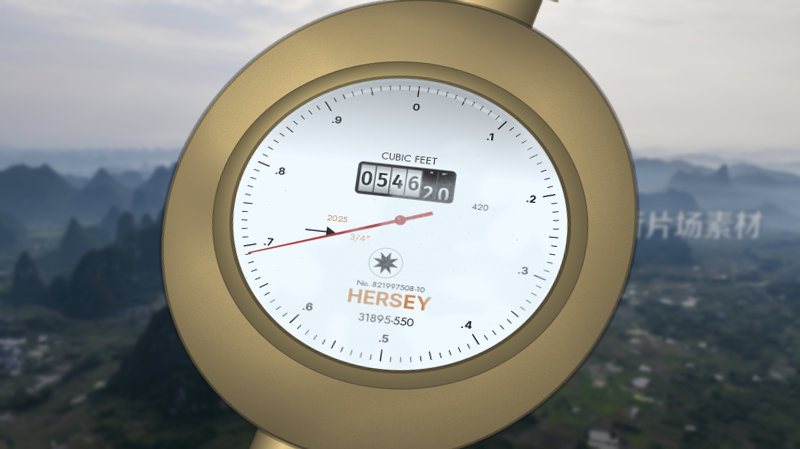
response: 54619.69; ft³
